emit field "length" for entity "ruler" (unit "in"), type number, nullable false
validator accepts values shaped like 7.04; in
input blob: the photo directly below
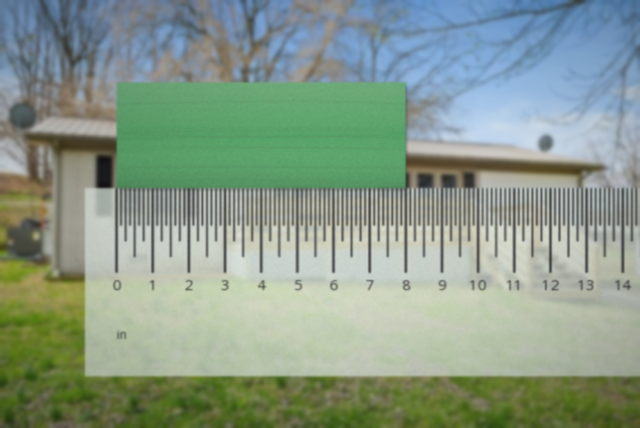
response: 8; in
